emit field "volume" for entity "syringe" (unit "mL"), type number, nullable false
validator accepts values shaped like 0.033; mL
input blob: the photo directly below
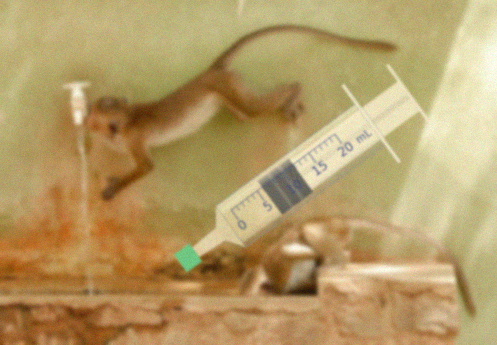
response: 6; mL
